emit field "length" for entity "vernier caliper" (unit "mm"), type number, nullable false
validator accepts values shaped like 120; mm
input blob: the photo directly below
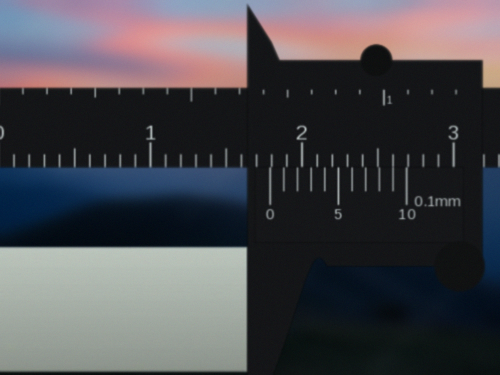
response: 17.9; mm
